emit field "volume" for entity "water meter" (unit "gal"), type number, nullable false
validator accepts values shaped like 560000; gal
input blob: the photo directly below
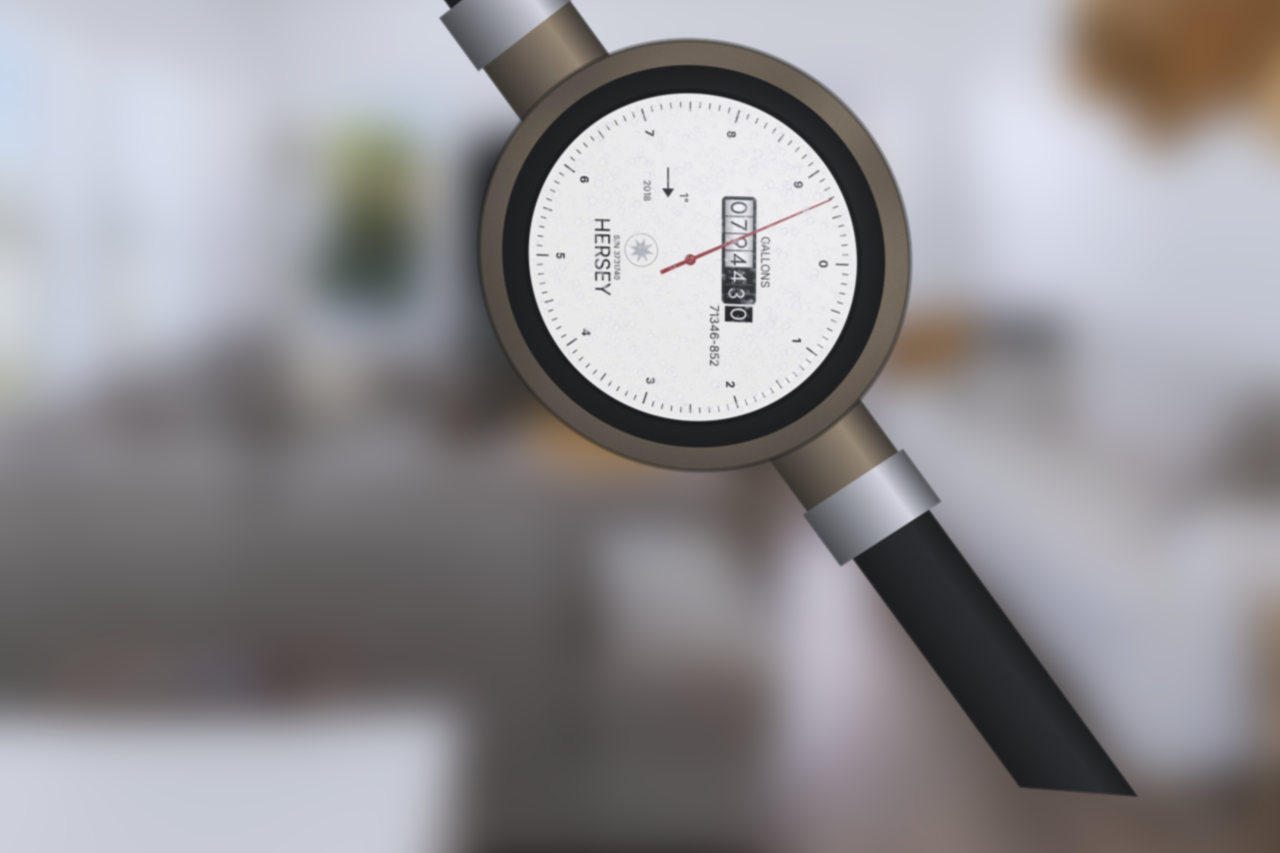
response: 794429.3; gal
